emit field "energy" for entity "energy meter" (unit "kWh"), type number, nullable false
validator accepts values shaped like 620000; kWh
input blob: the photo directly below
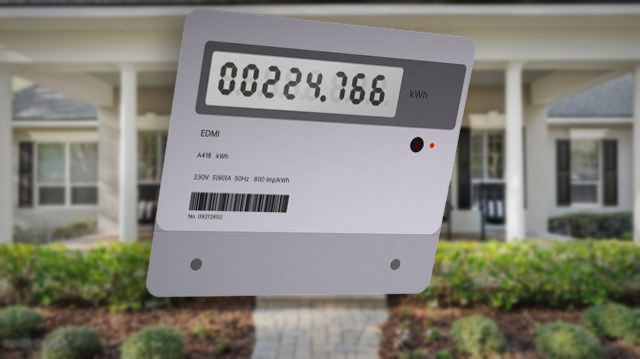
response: 224.766; kWh
